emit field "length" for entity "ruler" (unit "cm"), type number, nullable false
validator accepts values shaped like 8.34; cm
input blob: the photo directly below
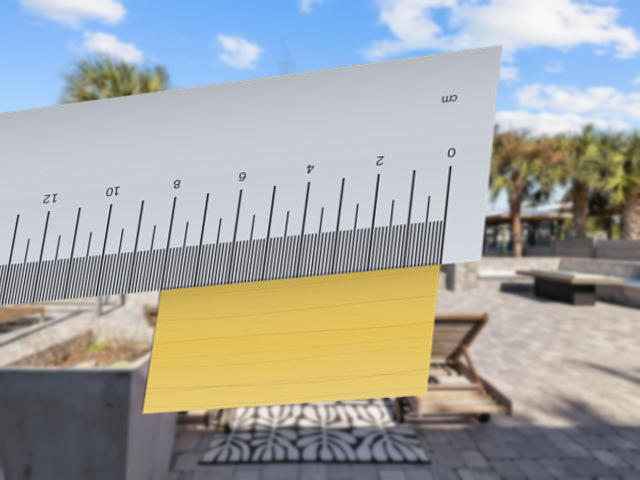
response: 8; cm
